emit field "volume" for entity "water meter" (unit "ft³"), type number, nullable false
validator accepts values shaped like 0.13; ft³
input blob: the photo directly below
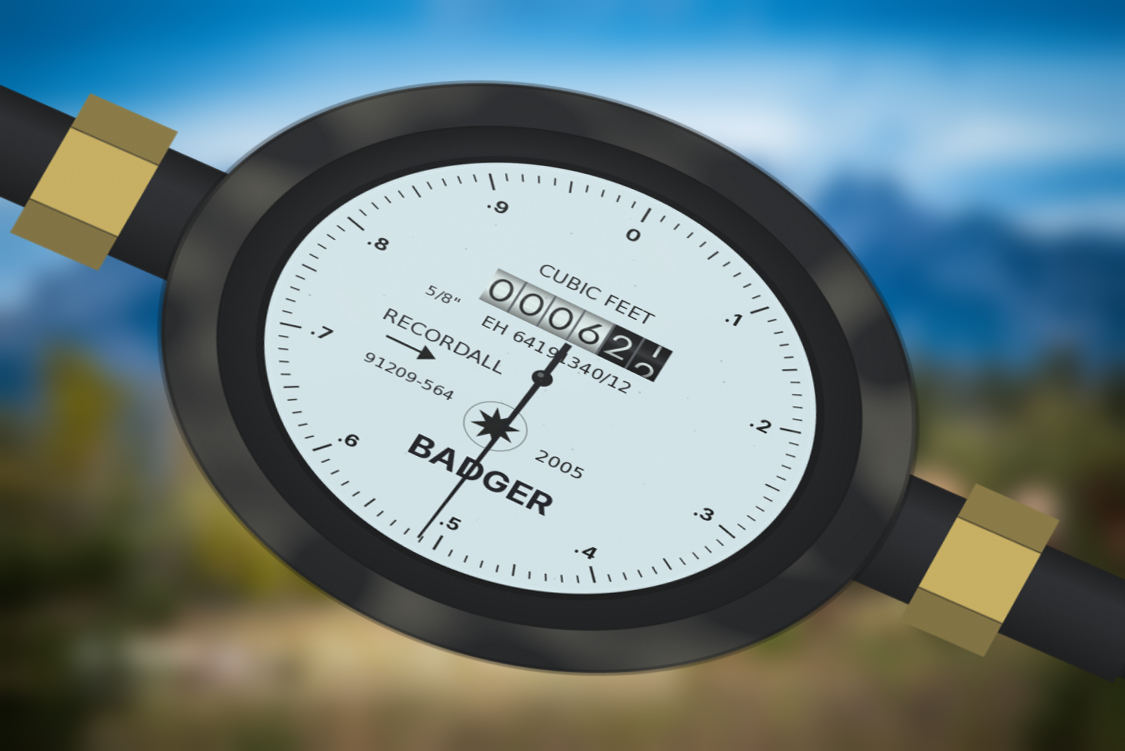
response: 621.51; ft³
